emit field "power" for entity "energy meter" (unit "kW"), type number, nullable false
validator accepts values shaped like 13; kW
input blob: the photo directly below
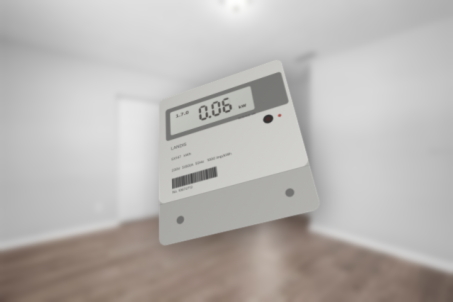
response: 0.06; kW
